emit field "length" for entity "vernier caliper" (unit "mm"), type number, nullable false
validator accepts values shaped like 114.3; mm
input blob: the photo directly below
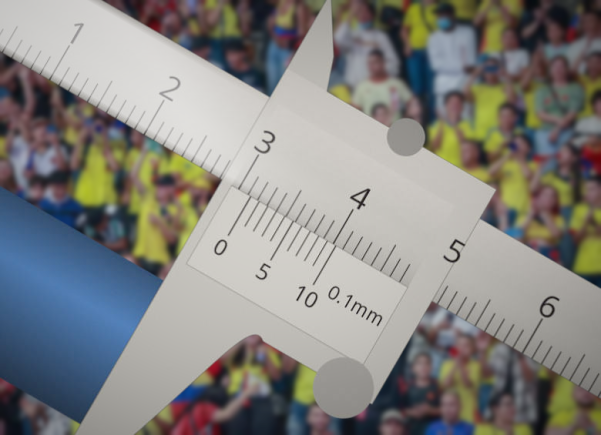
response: 31.3; mm
